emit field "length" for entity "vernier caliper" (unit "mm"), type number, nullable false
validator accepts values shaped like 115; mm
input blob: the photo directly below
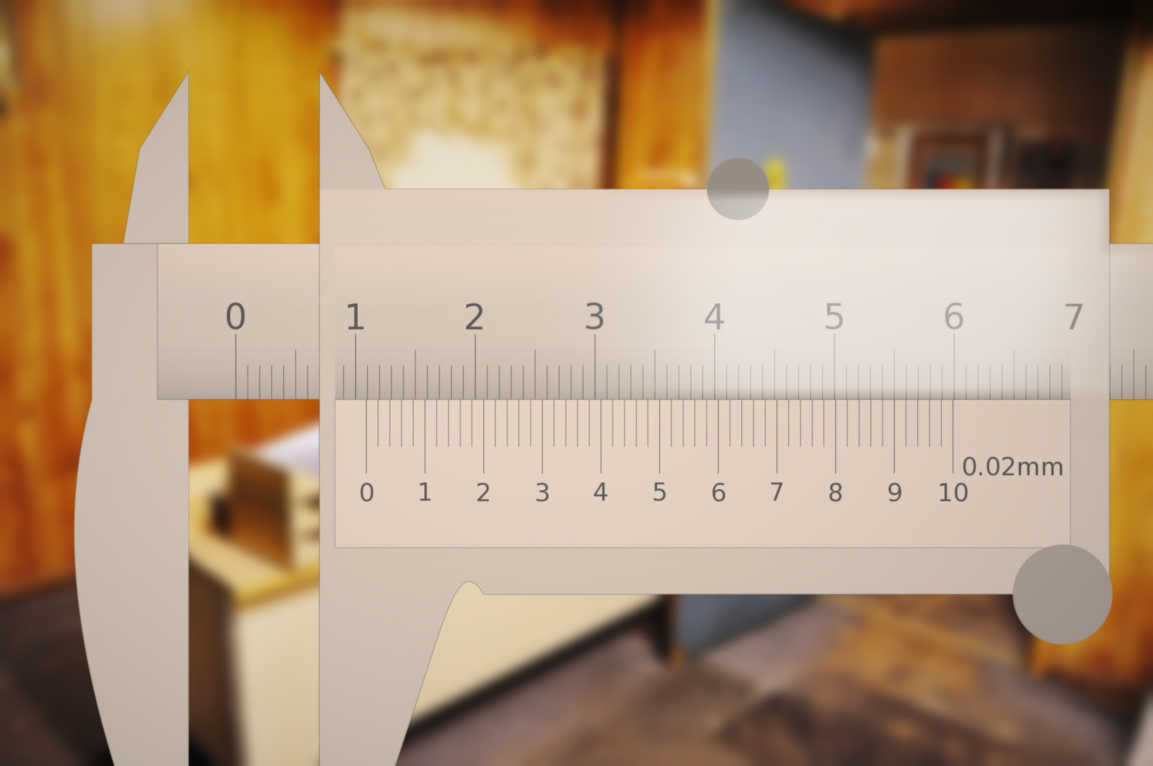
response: 10.9; mm
